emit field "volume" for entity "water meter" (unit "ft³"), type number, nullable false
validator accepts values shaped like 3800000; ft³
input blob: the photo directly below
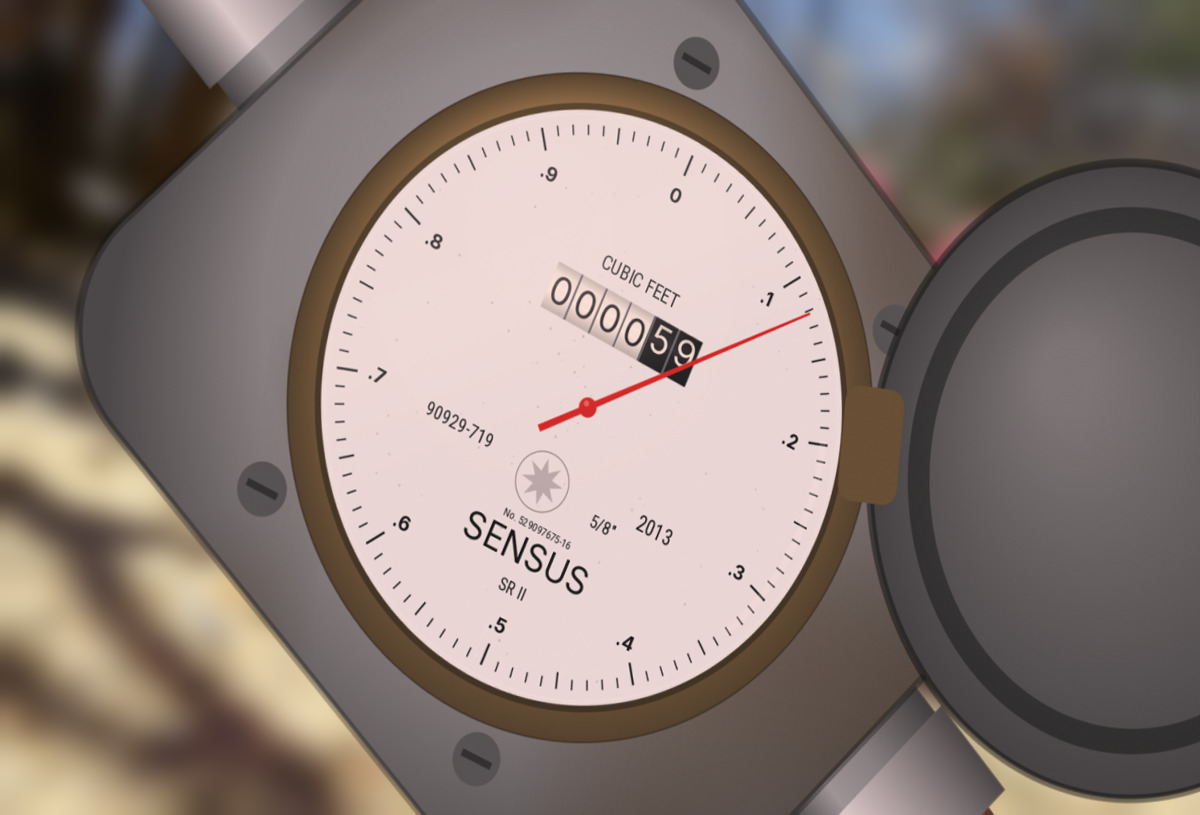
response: 59.12; ft³
